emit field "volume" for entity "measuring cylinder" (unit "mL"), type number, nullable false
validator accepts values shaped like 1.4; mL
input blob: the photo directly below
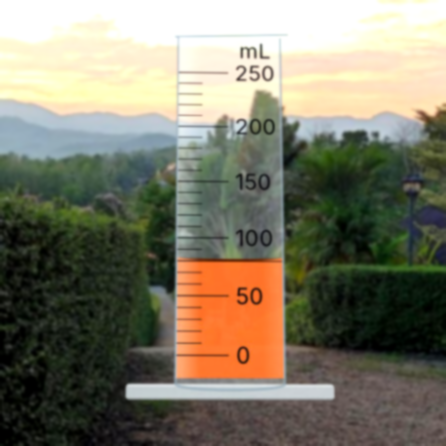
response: 80; mL
